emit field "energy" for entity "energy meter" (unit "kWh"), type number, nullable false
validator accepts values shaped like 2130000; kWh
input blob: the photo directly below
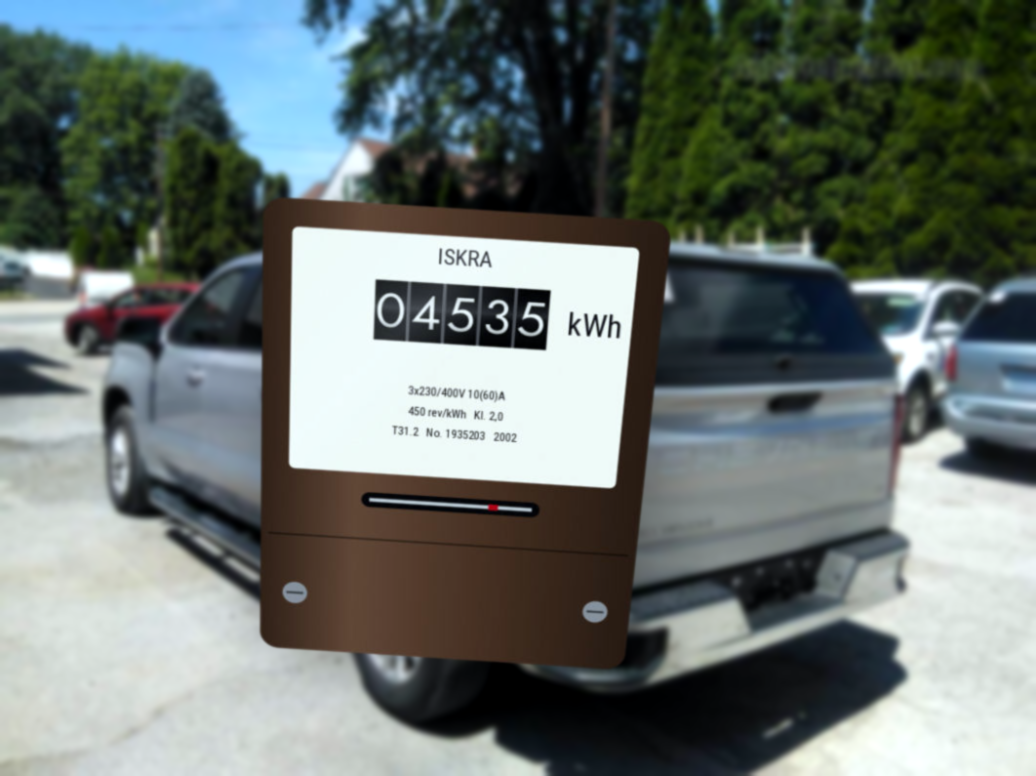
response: 4535; kWh
